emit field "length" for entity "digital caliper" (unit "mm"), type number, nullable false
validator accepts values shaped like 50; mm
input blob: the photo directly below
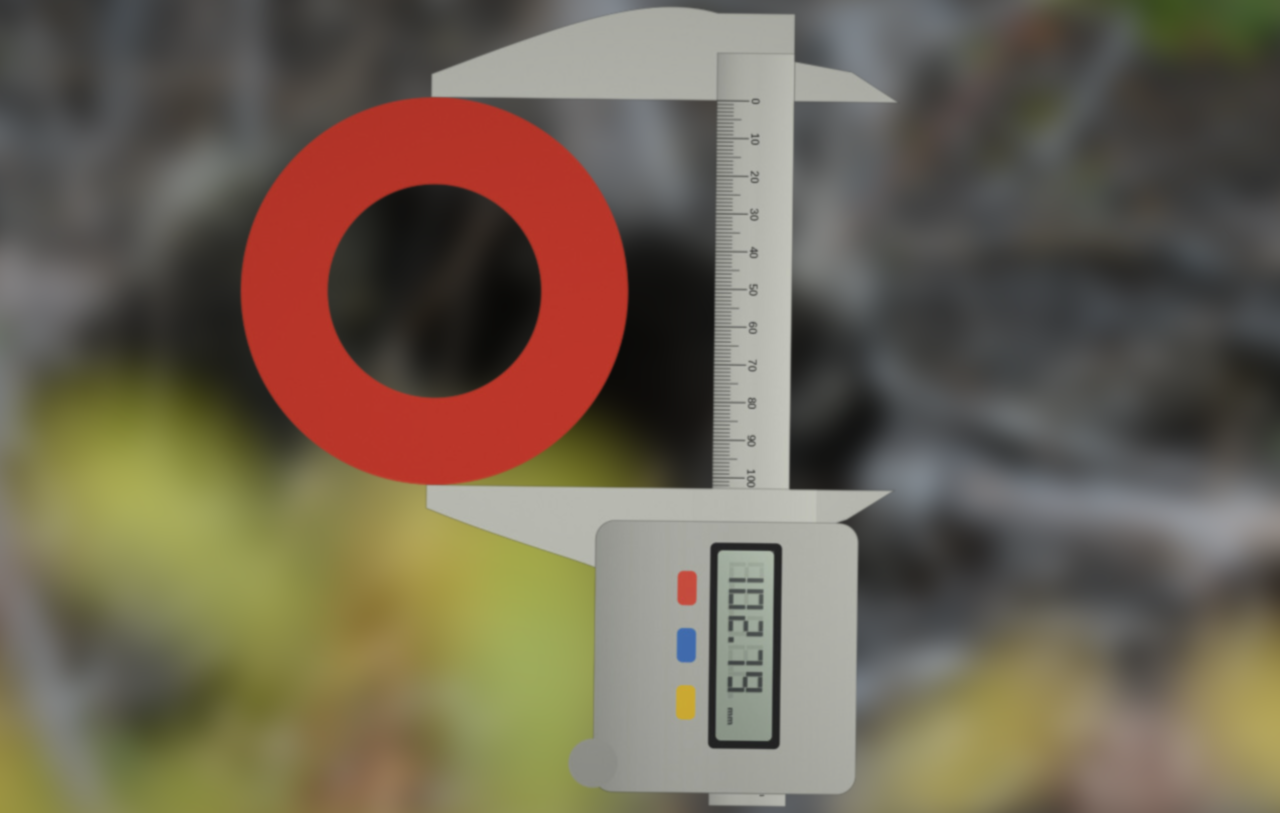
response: 102.79; mm
